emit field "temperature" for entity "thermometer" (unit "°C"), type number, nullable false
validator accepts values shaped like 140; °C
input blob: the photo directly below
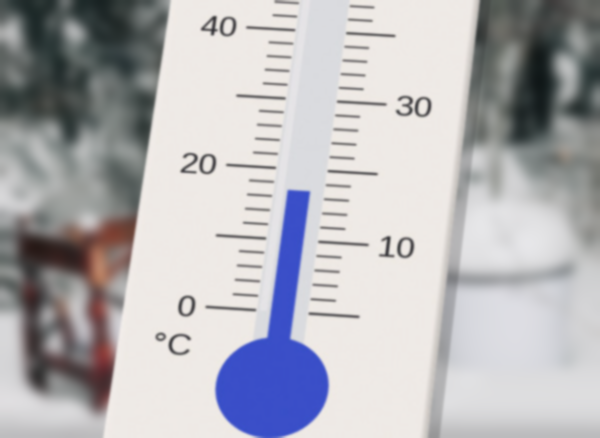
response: 17; °C
